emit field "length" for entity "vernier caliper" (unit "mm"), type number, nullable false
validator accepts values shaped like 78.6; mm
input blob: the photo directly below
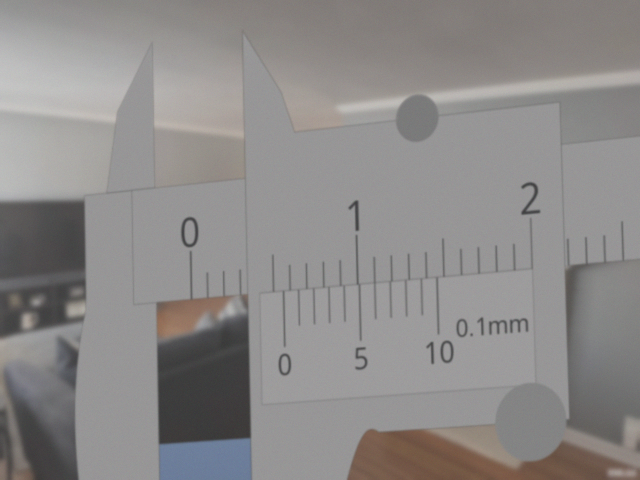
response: 5.6; mm
